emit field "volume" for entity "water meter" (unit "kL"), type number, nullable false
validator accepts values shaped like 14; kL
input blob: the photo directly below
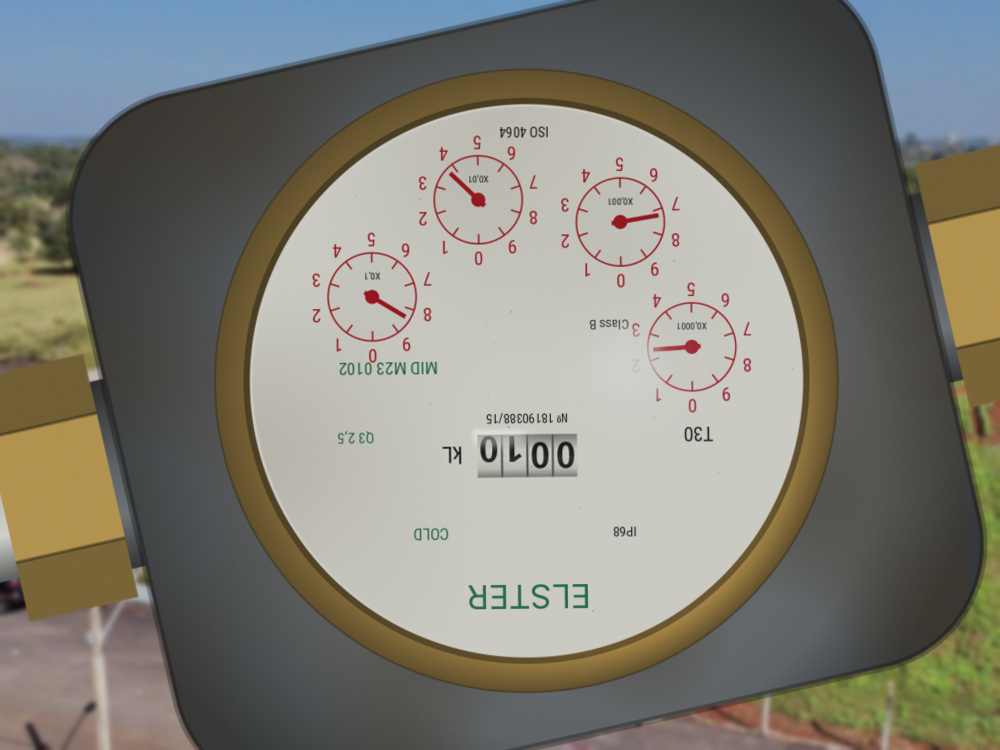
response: 9.8372; kL
